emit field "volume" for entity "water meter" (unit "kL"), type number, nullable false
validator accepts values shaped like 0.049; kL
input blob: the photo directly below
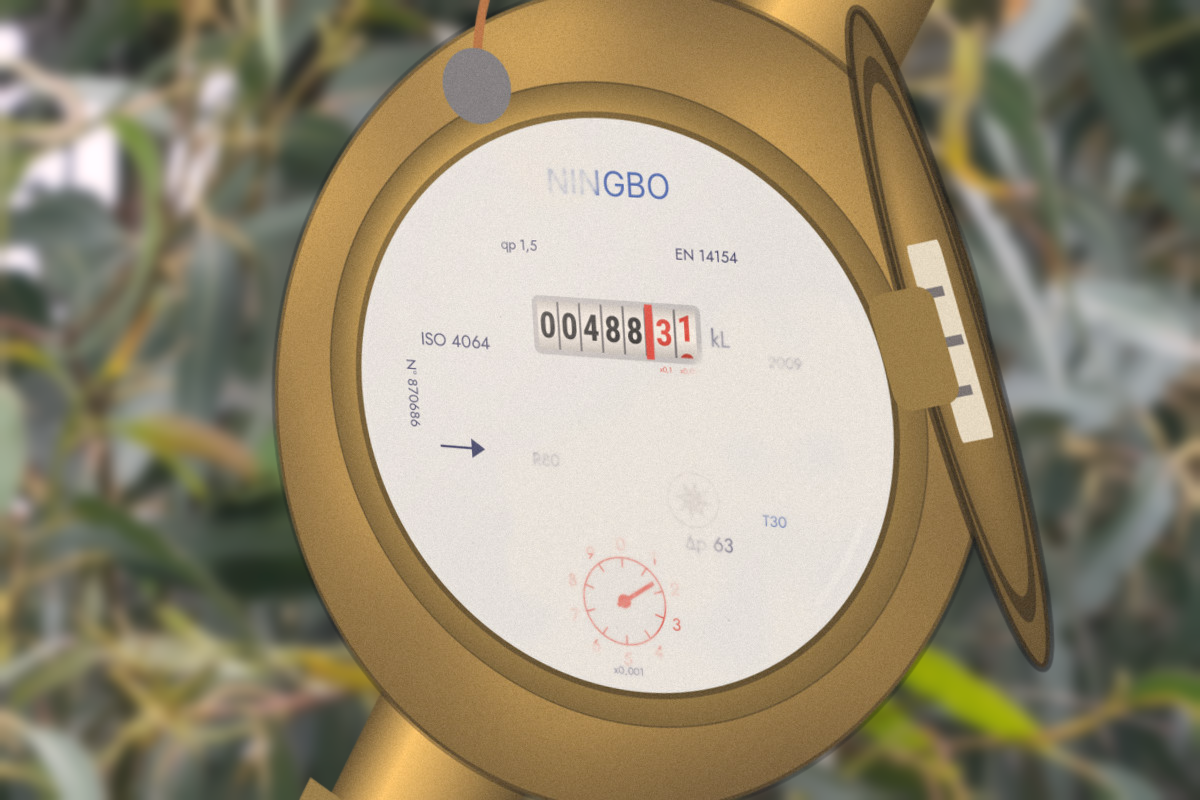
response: 488.311; kL
